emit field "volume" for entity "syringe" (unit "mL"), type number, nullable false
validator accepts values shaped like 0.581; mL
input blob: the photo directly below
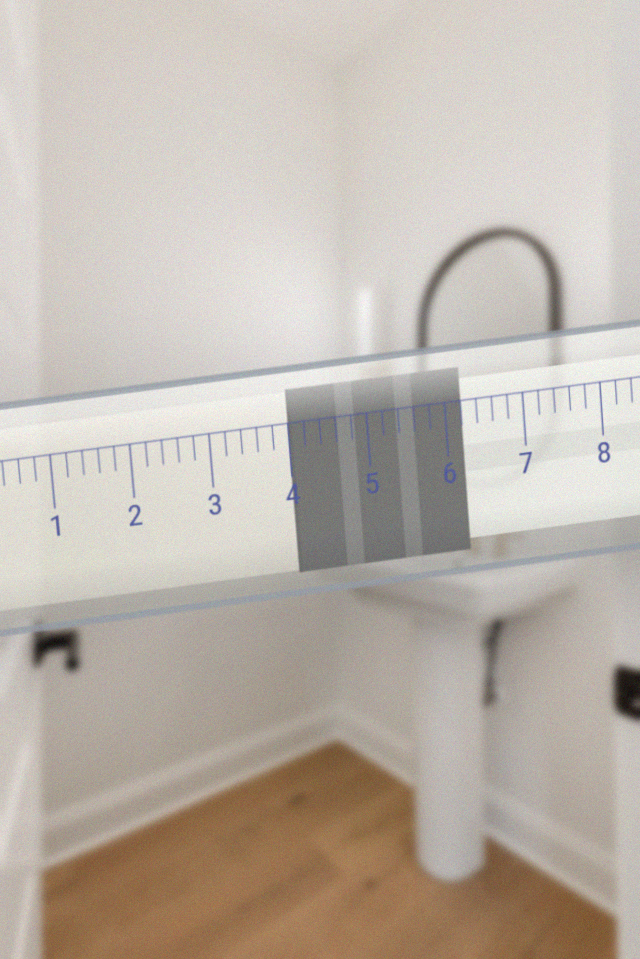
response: 4; mL
